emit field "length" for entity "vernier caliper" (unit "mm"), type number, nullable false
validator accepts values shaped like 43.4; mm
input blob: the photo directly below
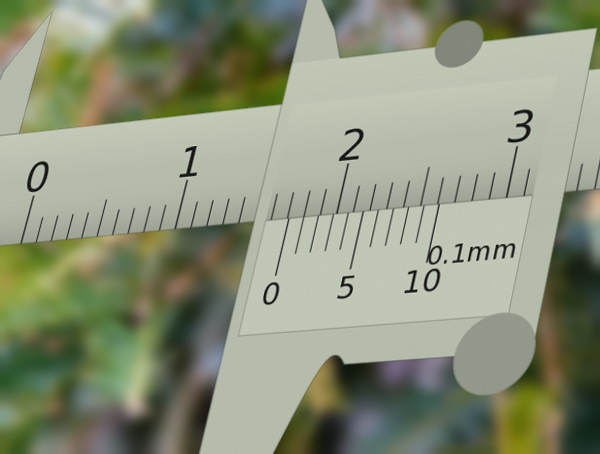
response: 17.1; mm
